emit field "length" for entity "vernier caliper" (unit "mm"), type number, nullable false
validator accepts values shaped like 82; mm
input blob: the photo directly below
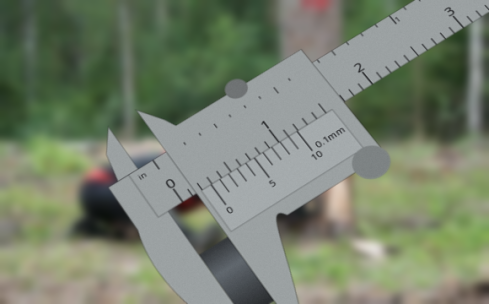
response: 2.9; mm
